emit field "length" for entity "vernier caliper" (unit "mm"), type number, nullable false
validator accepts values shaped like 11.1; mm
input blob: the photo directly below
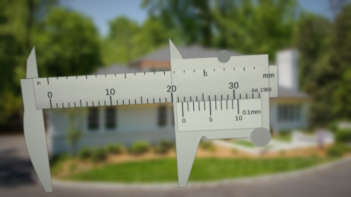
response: 21.6; mm
